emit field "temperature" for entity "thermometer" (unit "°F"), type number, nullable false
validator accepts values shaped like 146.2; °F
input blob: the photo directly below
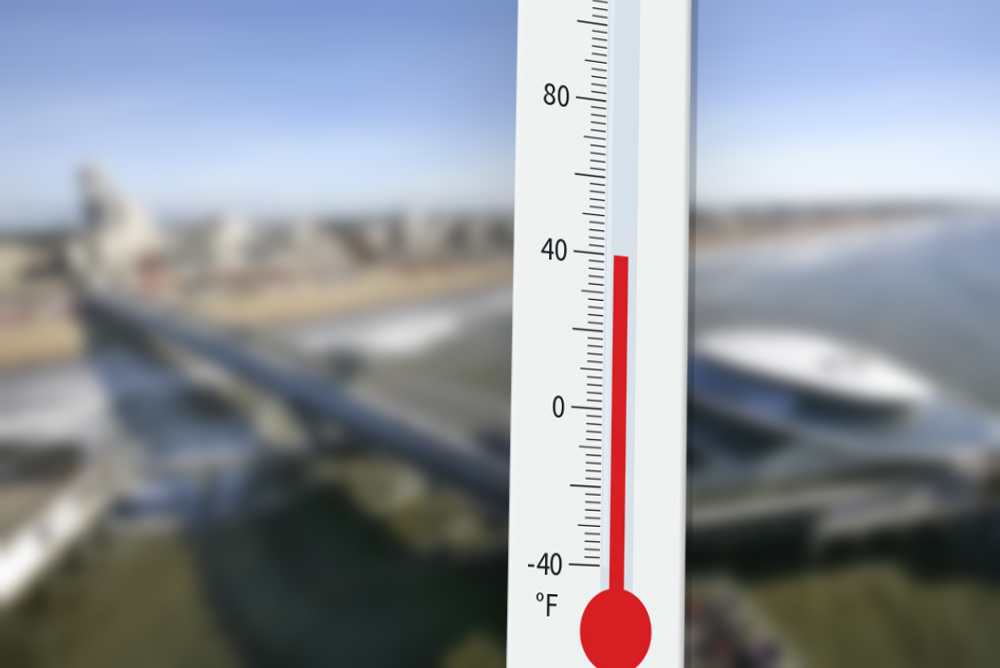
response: 40; °F
